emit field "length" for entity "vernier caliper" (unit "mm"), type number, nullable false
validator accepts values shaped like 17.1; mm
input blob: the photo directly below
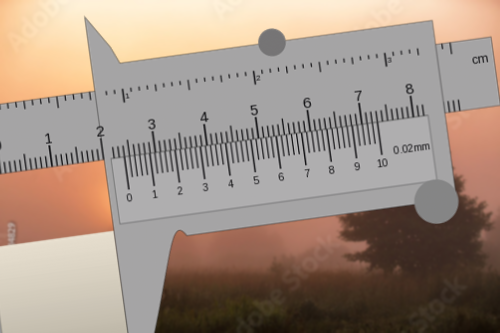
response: 24.0; mm
